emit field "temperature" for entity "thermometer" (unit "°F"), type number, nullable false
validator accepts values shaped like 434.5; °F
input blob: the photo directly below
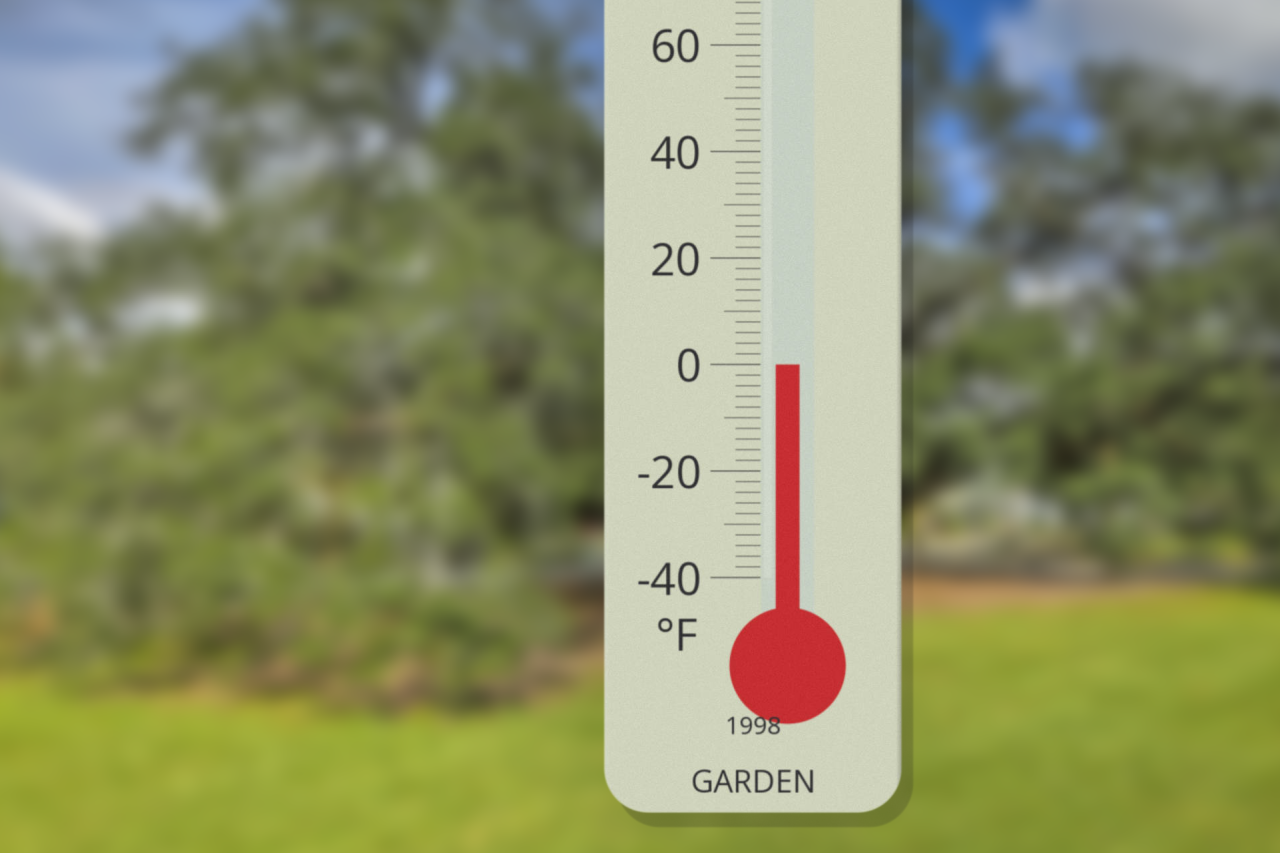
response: 0; °F
